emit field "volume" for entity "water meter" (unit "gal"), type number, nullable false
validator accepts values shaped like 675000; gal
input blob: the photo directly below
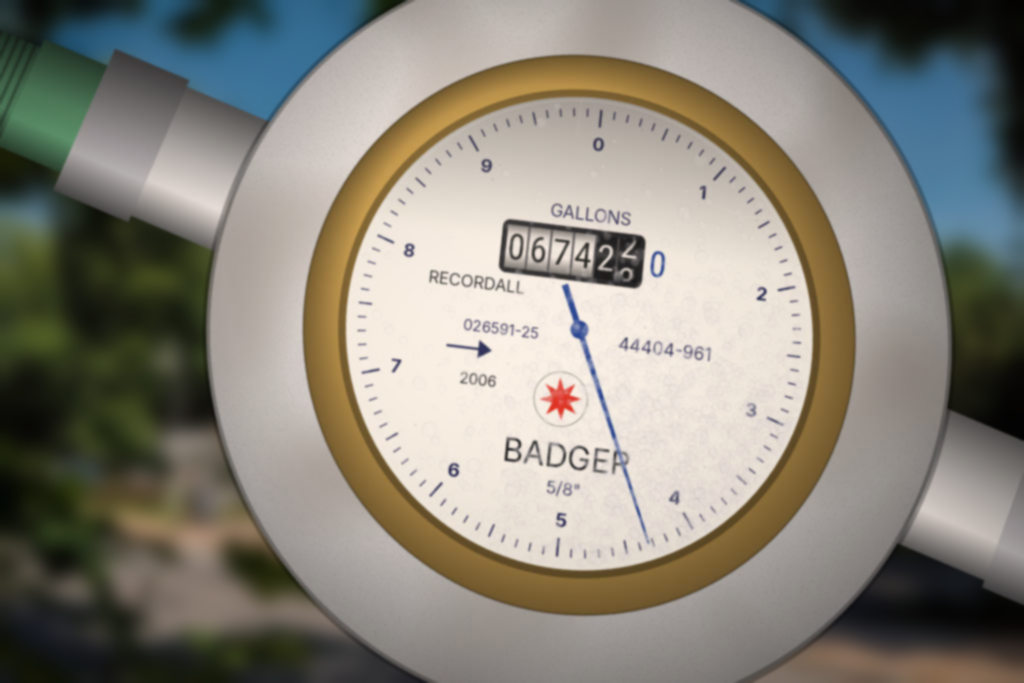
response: 674224.3; gal
